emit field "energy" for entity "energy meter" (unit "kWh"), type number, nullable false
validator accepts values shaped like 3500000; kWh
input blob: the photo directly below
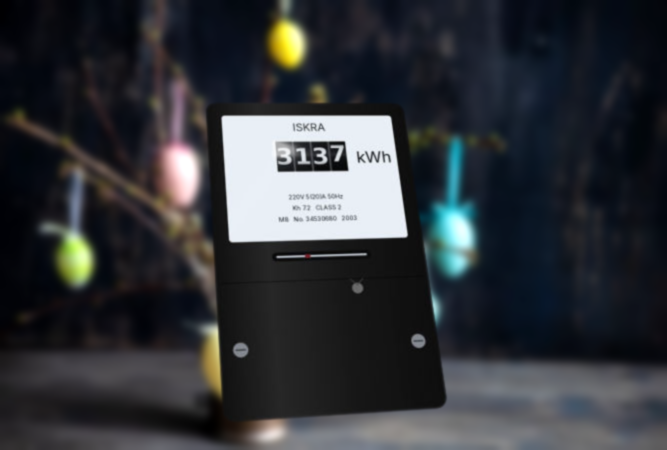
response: 3137; kWh
